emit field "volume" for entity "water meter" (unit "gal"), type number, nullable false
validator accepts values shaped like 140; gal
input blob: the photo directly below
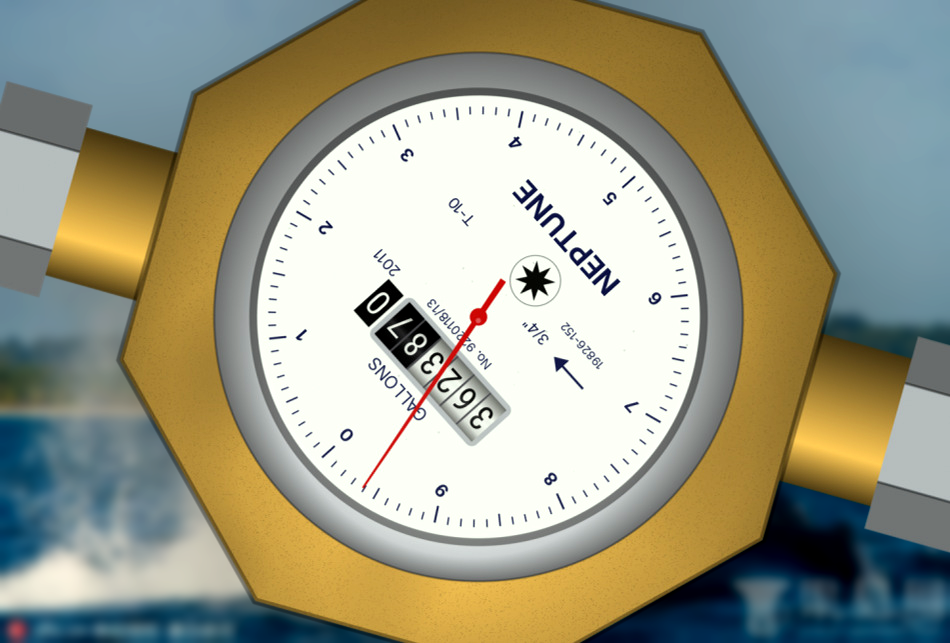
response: 3623869.6; gal
